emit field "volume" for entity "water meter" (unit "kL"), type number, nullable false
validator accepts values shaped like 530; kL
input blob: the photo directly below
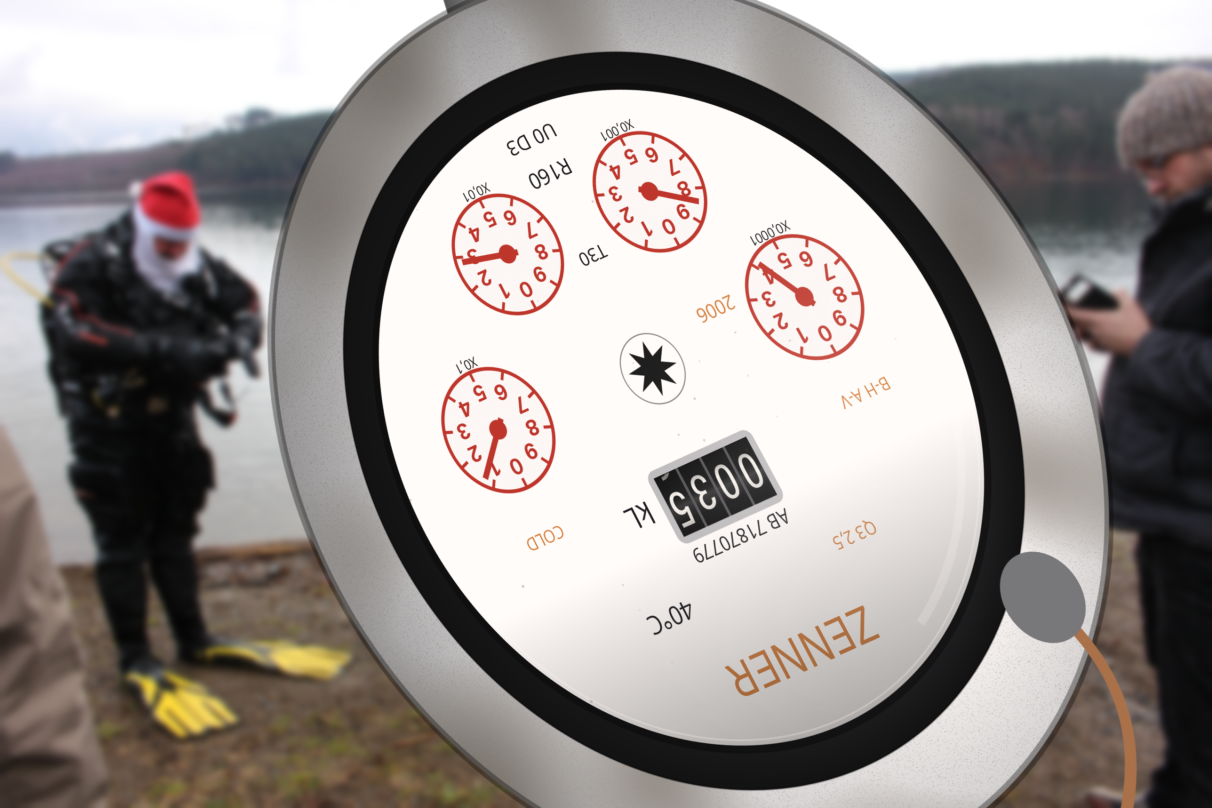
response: 35.1284; kL
